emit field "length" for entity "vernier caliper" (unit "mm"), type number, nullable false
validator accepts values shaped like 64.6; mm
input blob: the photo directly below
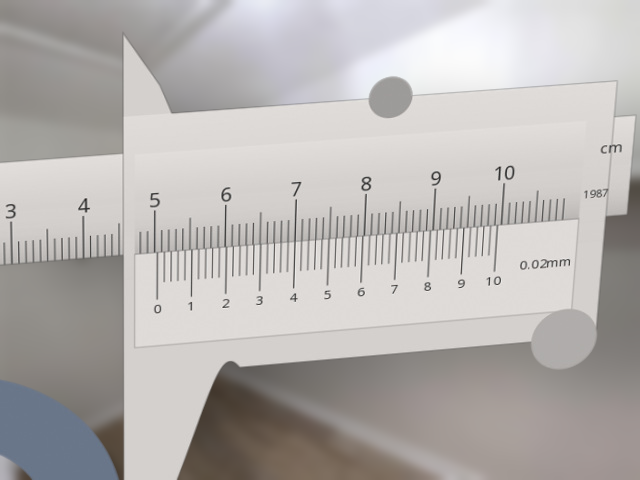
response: 50.4; mm
